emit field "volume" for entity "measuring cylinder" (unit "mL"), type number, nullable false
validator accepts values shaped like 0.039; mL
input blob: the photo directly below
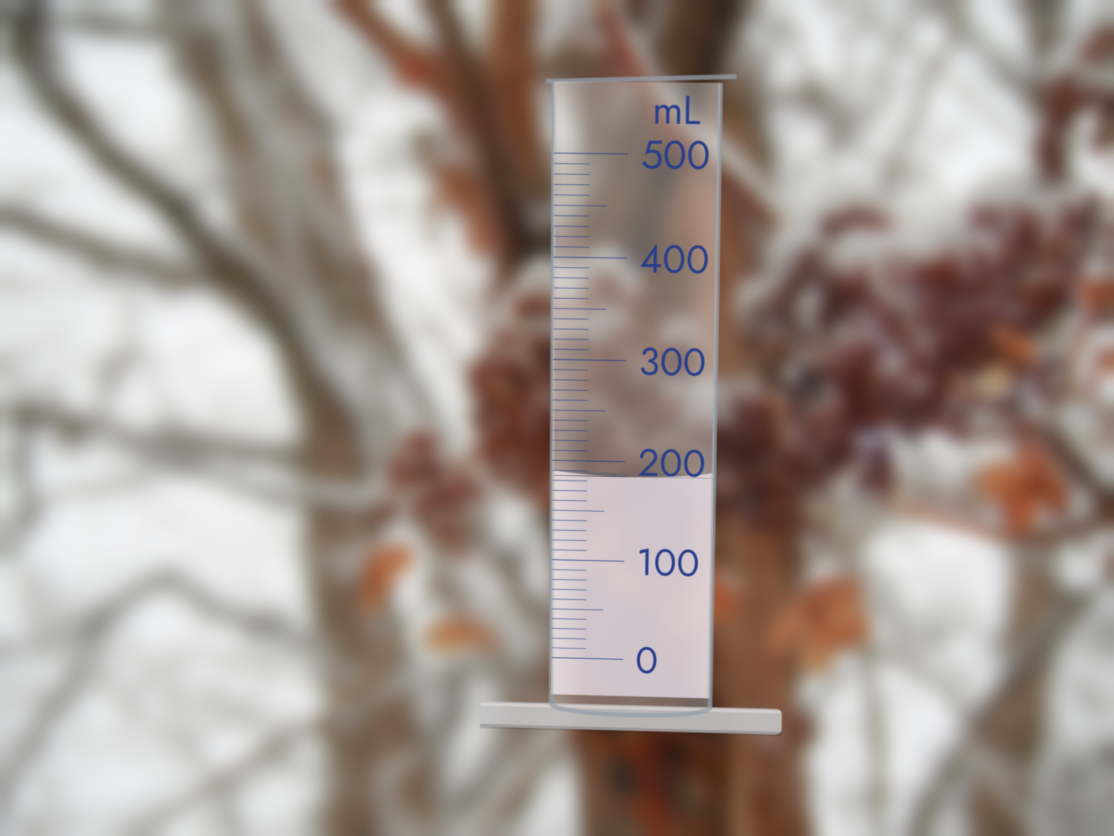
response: 185; mL
